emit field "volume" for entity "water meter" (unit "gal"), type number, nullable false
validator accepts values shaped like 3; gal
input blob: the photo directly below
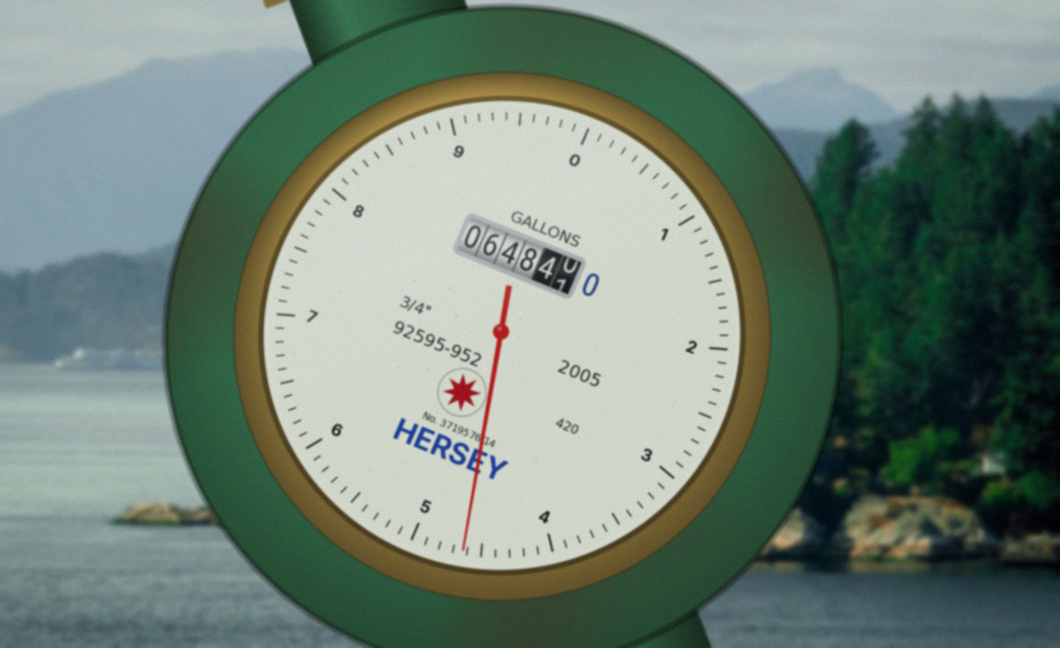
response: 648404.6; gal
